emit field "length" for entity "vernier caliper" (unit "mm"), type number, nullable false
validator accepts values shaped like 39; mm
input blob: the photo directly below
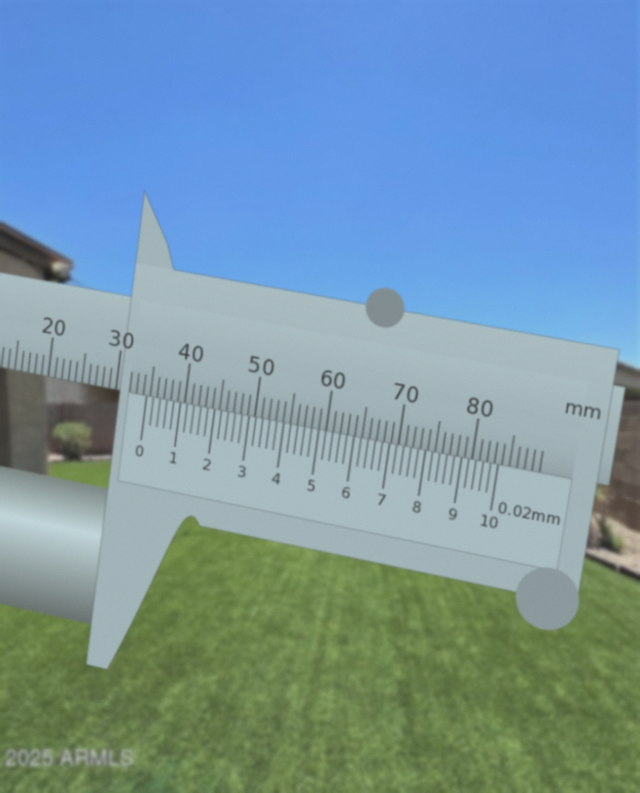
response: 34.5; mm
